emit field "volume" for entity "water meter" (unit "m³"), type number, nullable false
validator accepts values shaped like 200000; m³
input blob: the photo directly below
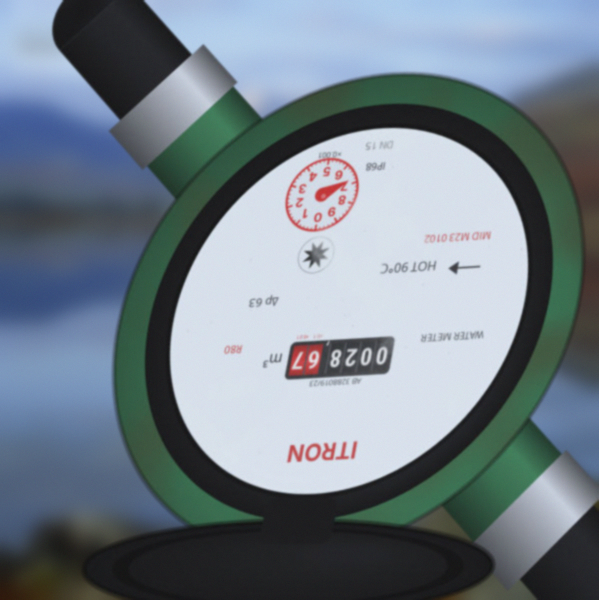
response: 28.676; m³
